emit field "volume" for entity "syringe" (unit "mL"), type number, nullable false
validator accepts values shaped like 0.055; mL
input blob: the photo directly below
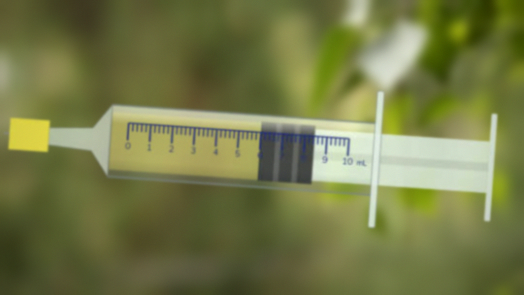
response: 6; mL
